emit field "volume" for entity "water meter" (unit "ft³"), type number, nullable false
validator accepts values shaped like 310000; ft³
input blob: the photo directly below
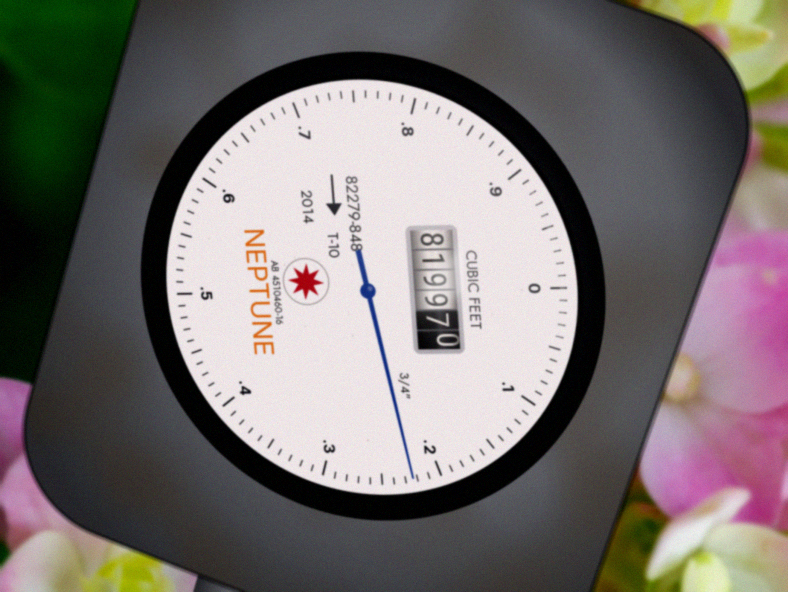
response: 819970.22; ft³
